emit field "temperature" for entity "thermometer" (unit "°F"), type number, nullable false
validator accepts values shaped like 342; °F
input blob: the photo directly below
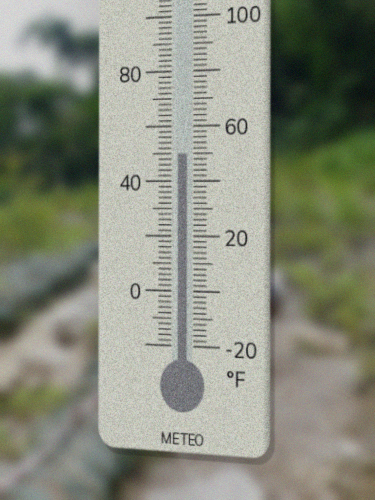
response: 50; °F
